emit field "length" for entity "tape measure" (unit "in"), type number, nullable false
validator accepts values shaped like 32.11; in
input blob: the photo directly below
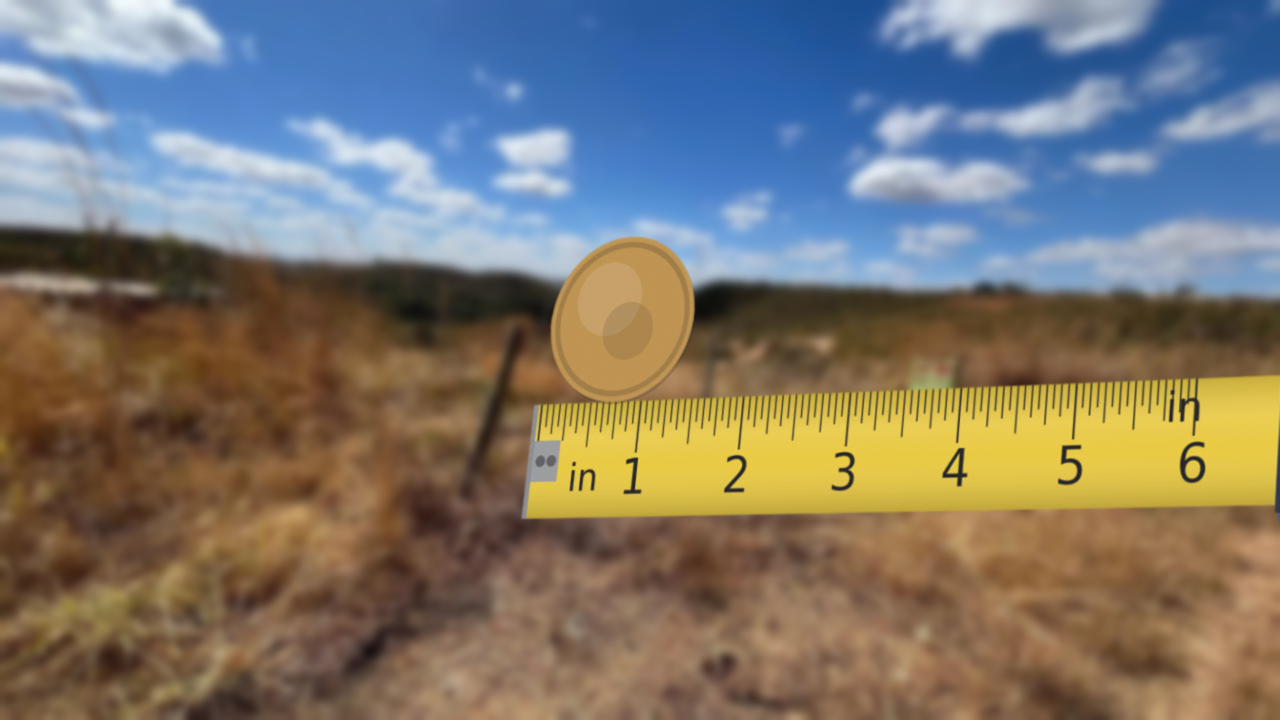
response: 1.4375; in
